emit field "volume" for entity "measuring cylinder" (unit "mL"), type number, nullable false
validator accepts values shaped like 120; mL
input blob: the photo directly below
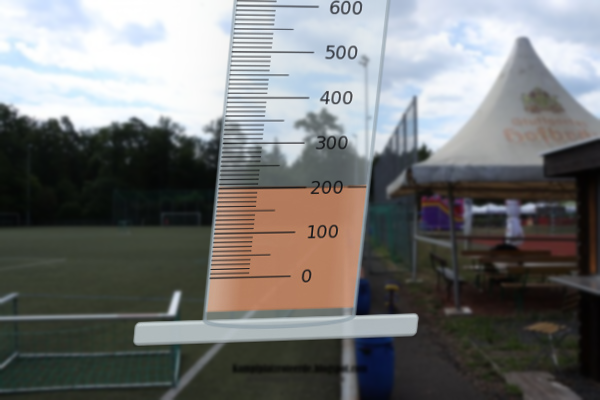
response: 200; mL
